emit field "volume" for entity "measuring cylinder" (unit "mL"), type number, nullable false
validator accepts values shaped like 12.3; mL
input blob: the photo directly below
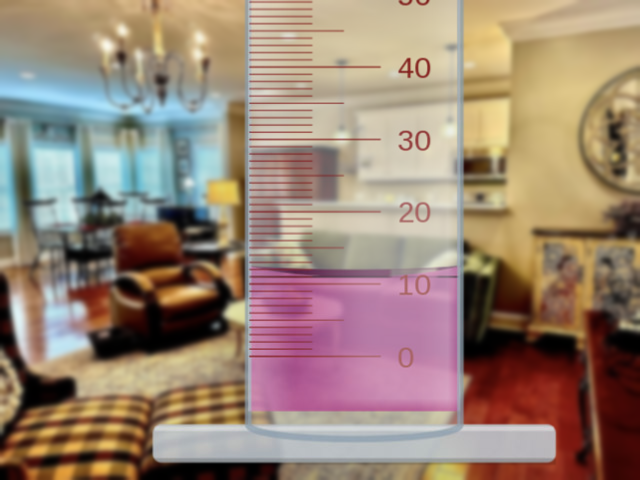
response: 11; mL
